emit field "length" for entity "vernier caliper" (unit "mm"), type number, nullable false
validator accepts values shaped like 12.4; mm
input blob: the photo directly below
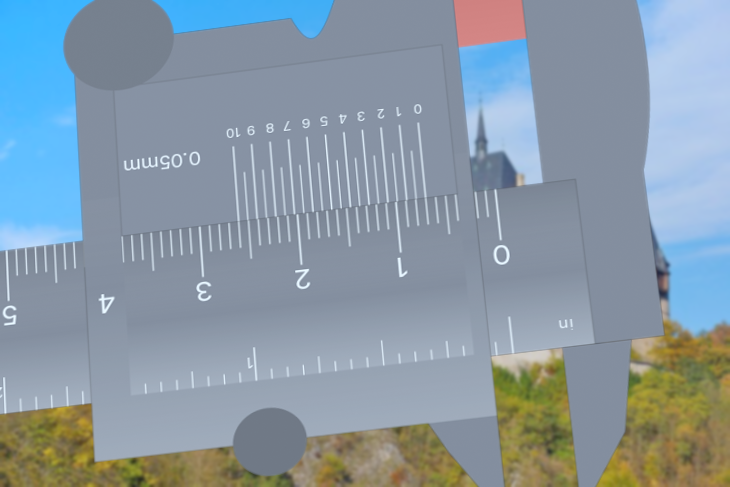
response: 7.0; mm
